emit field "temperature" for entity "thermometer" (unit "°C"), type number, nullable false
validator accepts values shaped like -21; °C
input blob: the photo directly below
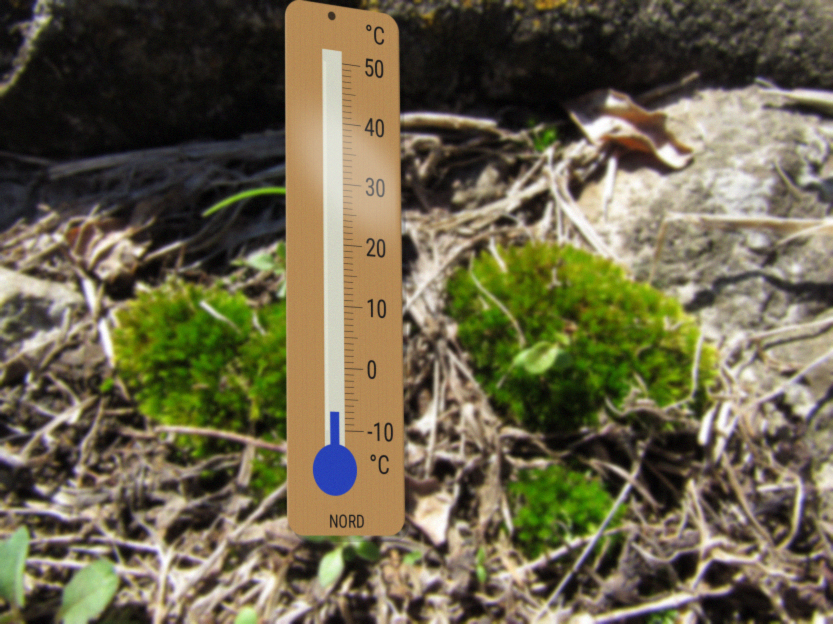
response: -7; °C
